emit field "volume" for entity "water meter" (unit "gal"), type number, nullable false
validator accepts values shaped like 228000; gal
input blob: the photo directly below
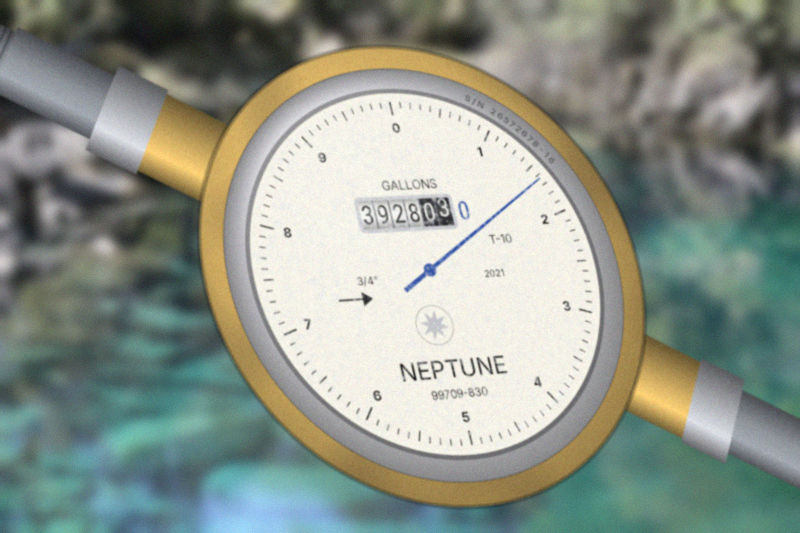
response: 3928031.6; gal
